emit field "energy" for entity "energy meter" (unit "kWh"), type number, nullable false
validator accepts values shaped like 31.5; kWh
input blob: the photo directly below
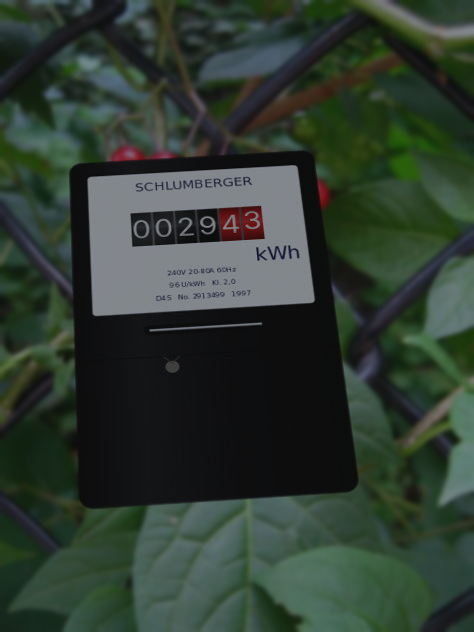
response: 29.43; kWh
